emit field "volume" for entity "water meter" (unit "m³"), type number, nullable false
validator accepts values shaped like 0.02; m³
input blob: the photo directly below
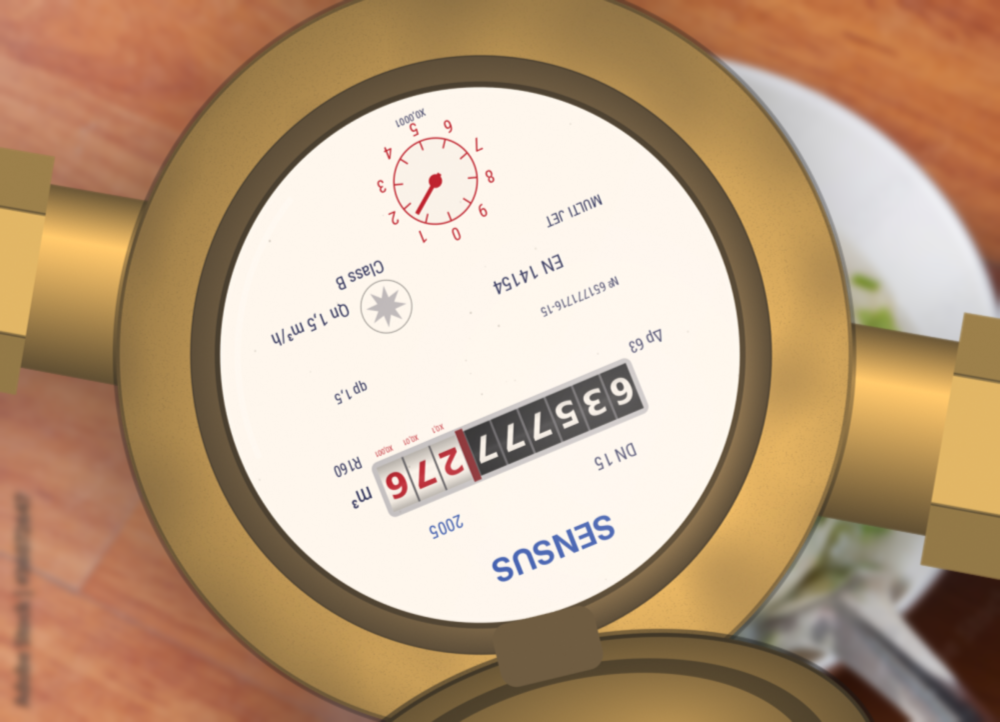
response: 635777.2761; m³
